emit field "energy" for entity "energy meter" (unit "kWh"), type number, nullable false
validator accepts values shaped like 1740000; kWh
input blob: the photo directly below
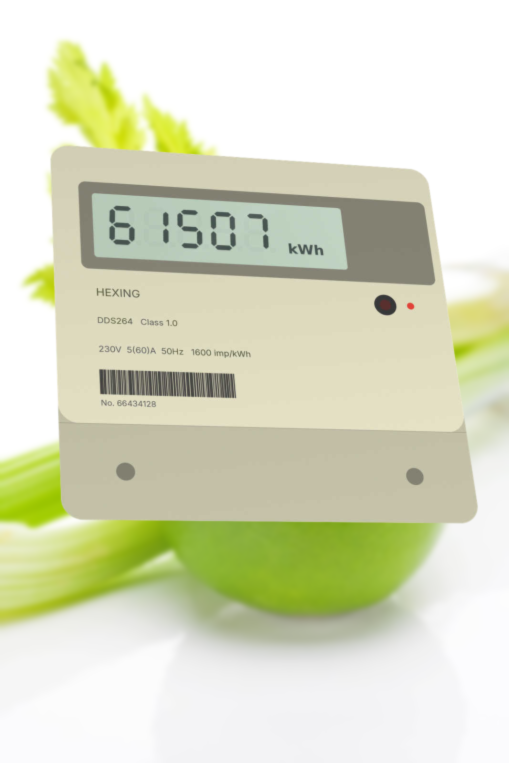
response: 61507; kWh
